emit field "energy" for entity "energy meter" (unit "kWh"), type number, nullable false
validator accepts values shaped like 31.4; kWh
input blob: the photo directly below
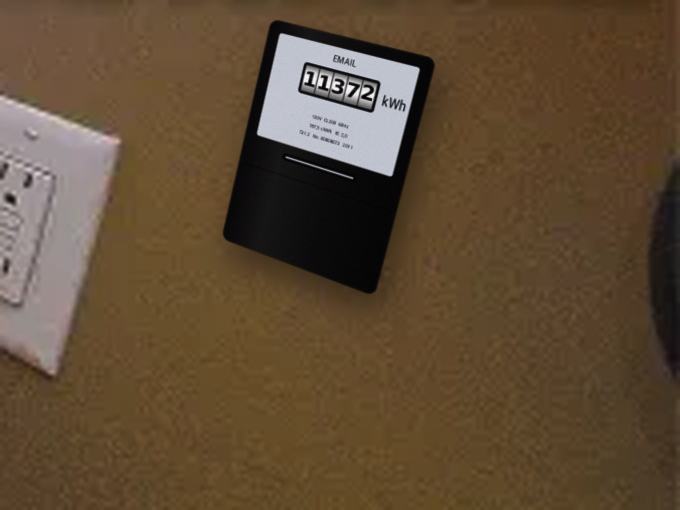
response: 11372; kWh
